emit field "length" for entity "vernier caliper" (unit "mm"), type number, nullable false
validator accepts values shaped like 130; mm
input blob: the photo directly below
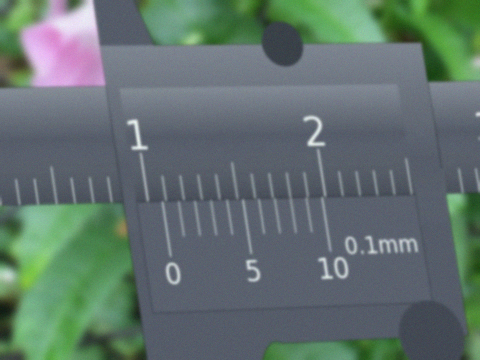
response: 10.8; mm
